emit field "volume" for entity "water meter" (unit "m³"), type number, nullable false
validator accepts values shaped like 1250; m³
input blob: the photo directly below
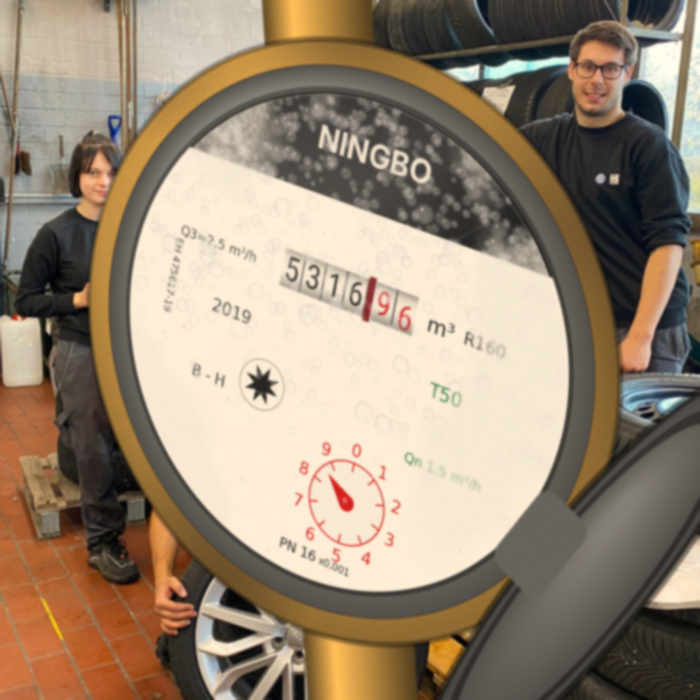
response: 5316.958; m³
